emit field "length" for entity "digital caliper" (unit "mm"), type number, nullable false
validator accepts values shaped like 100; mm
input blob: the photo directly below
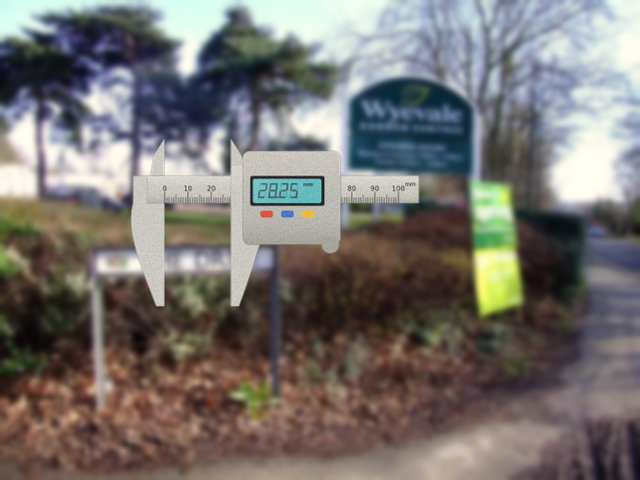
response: 28.25; mm
